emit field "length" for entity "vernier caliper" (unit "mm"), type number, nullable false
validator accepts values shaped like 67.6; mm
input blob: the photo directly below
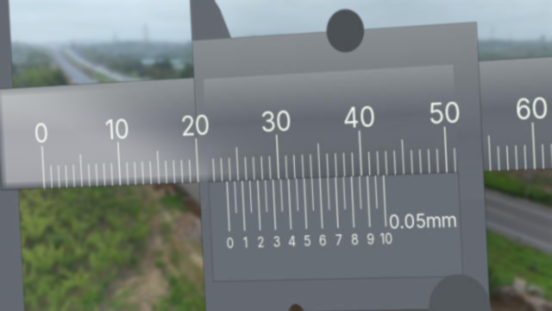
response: 23.6; mm
